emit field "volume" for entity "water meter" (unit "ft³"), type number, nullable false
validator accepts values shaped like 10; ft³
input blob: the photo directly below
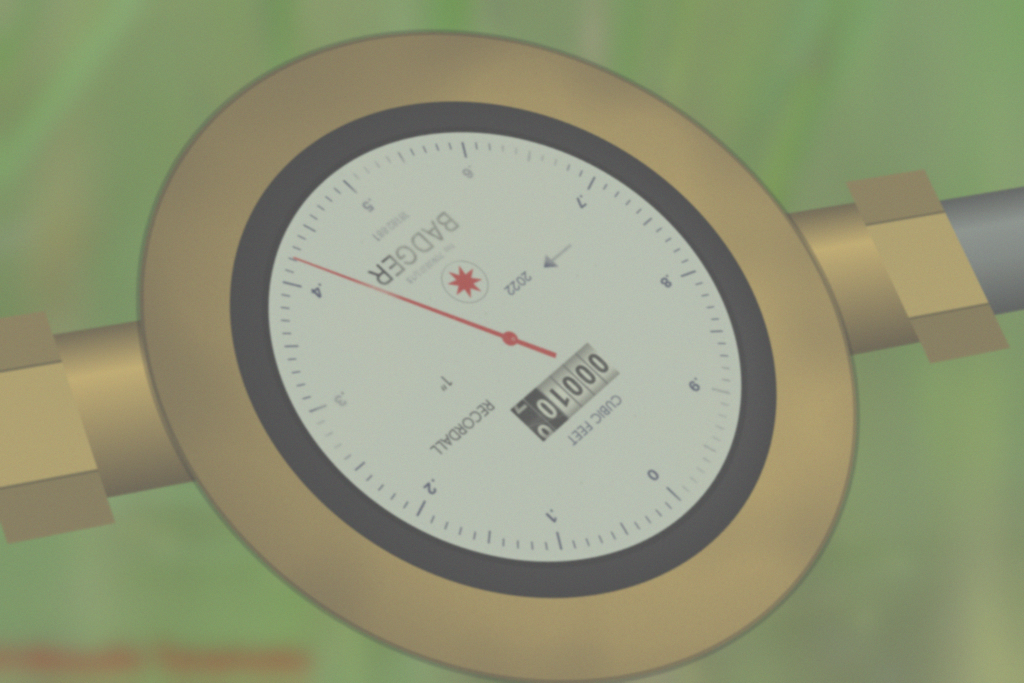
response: 106.42; ft³
